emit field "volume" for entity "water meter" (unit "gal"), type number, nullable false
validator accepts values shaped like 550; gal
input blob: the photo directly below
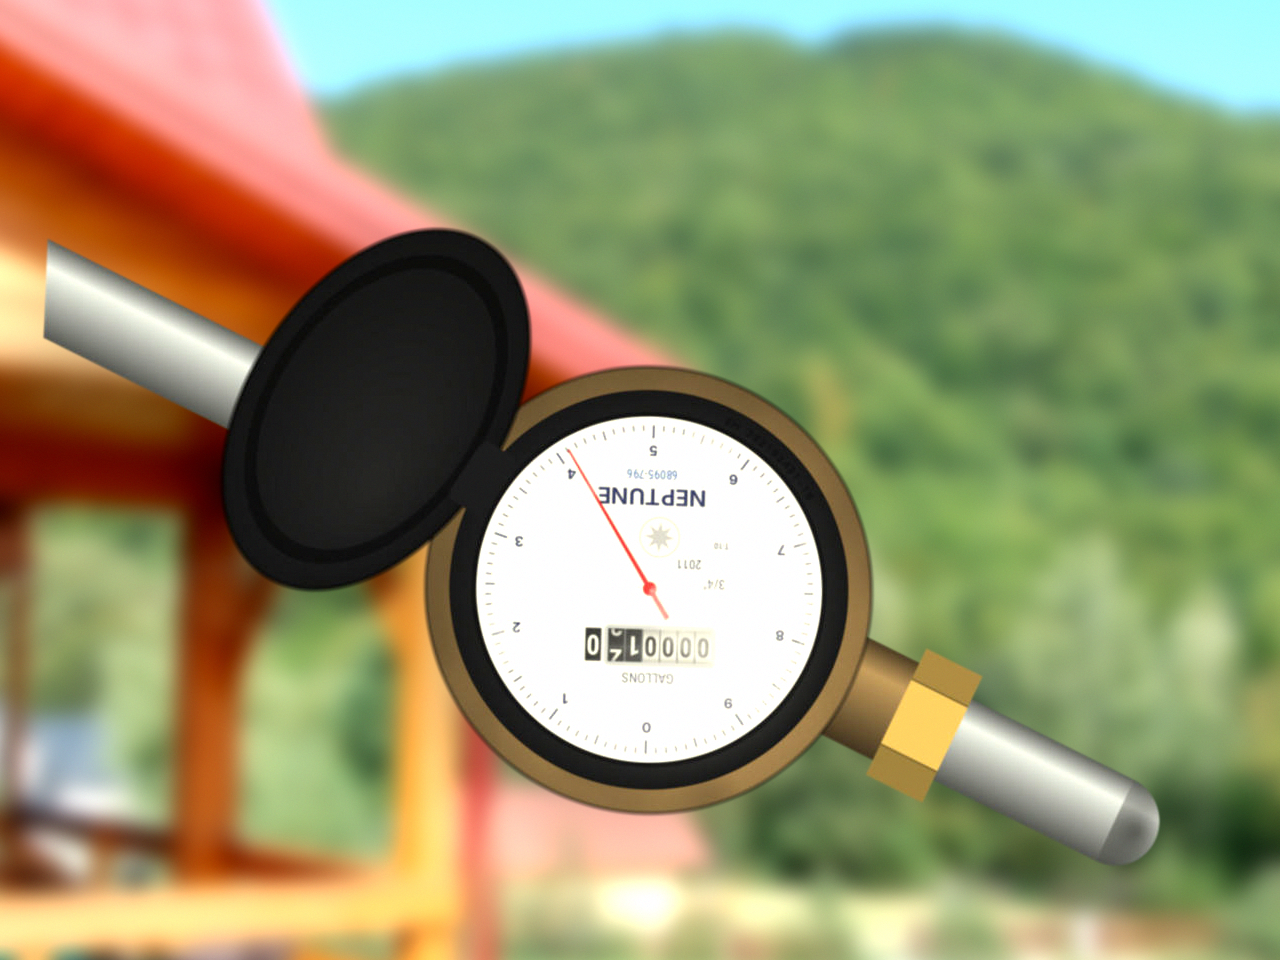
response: 124.1; gal
